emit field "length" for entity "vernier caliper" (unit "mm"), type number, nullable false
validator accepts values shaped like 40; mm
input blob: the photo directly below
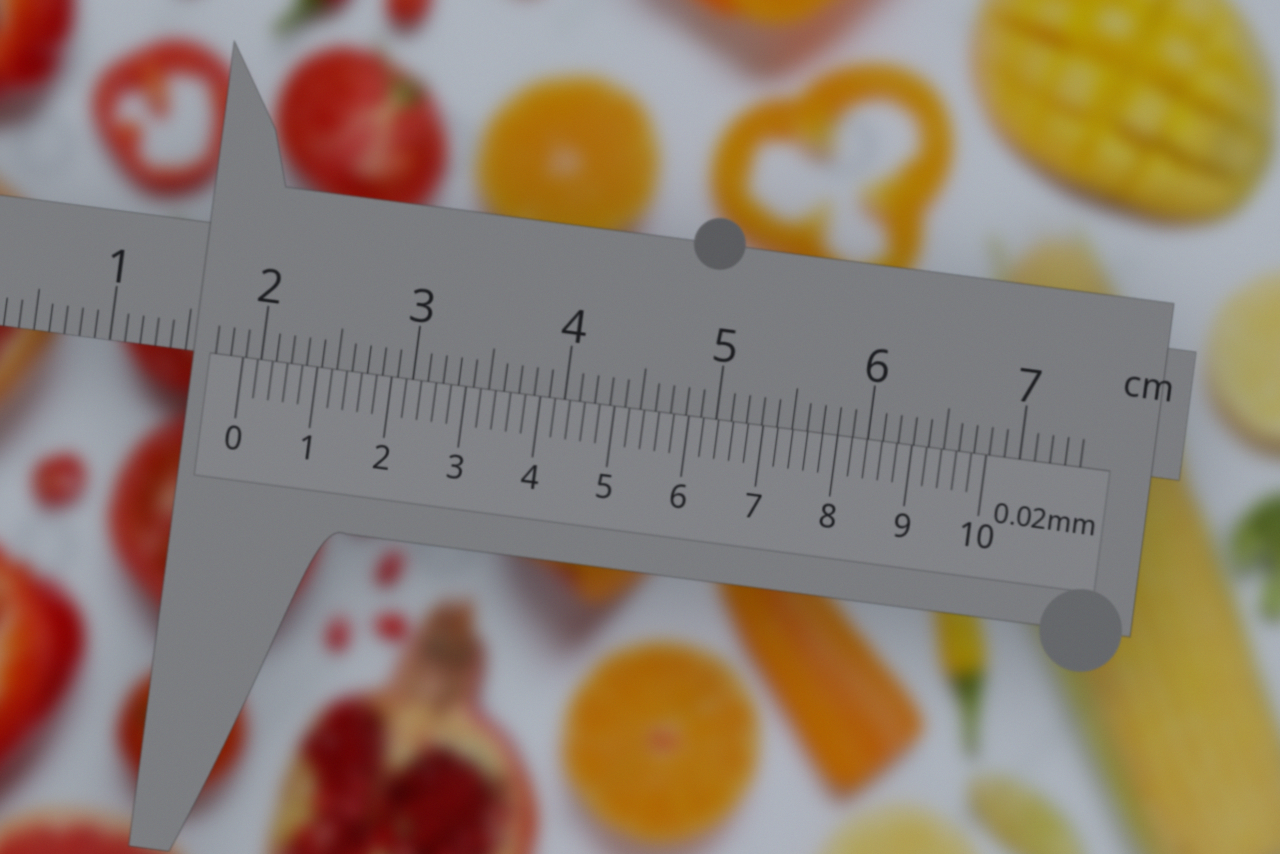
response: 18.8; mm
